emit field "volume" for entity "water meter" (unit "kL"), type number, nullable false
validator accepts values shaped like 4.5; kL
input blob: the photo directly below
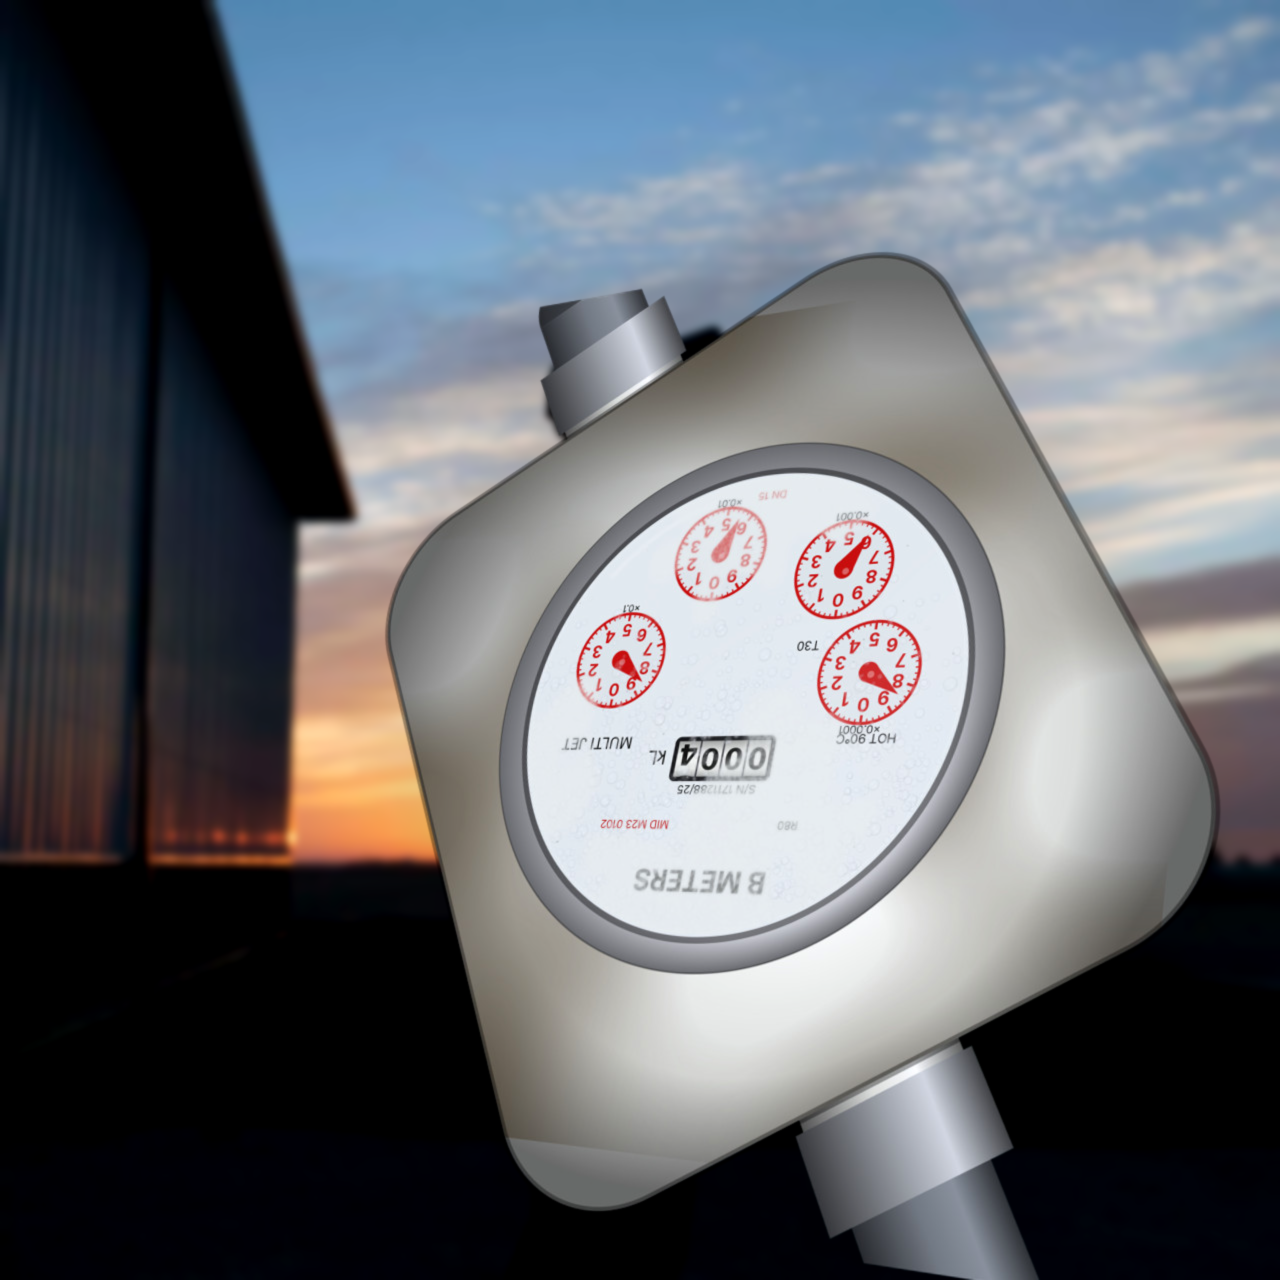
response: 3.8558; kL
